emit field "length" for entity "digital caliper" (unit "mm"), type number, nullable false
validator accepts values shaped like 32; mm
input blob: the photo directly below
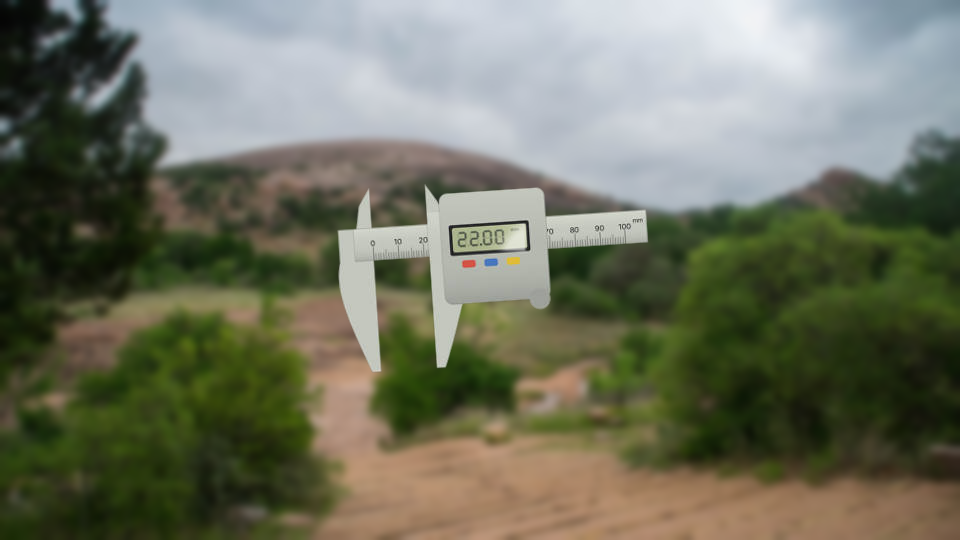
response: 22.00; mm
